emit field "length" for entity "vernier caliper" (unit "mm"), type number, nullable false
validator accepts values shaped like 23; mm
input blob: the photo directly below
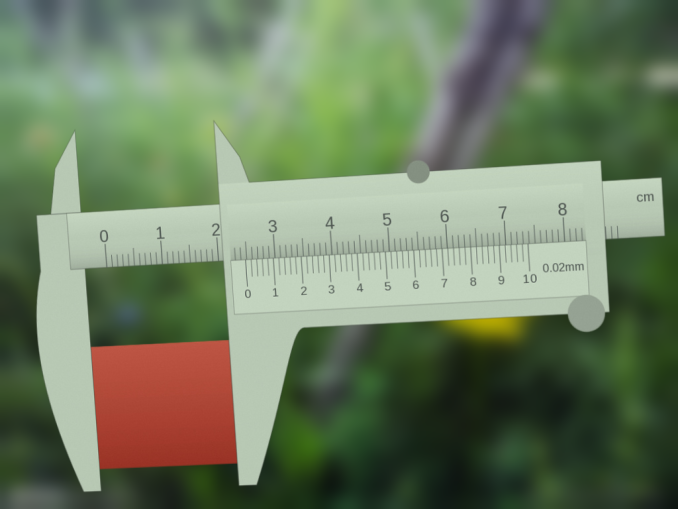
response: 24.8; mm
